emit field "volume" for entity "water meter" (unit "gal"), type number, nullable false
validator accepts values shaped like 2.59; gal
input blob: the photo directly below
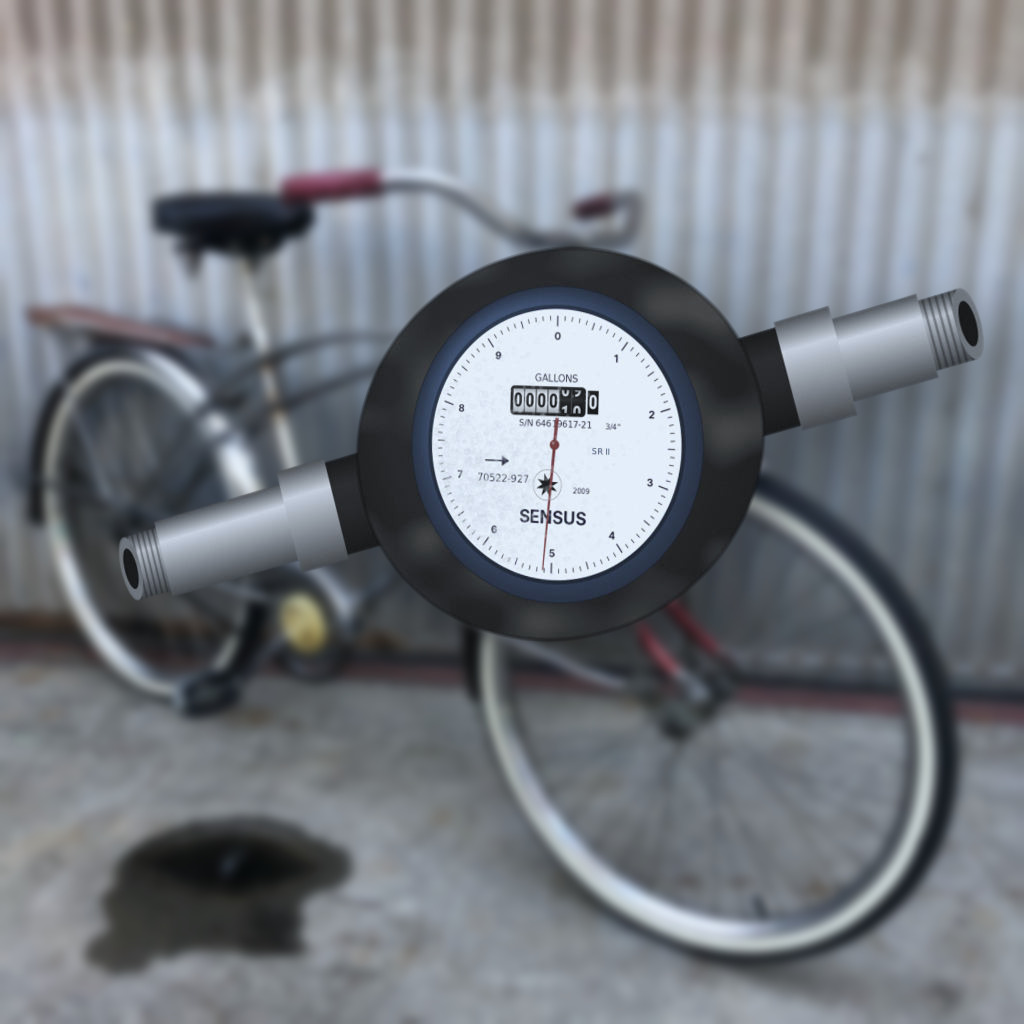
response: 95.1; gal
